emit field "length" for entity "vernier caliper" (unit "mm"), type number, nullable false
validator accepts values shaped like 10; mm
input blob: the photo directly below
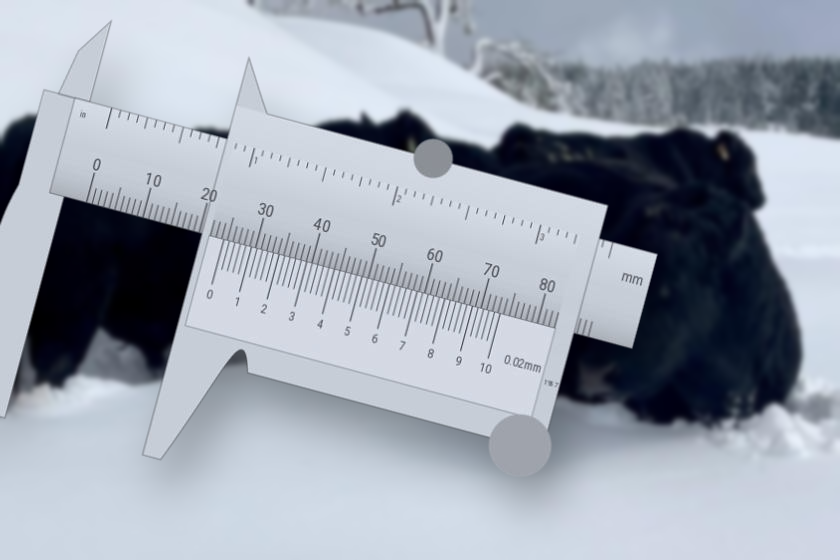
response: 24.4; mm
